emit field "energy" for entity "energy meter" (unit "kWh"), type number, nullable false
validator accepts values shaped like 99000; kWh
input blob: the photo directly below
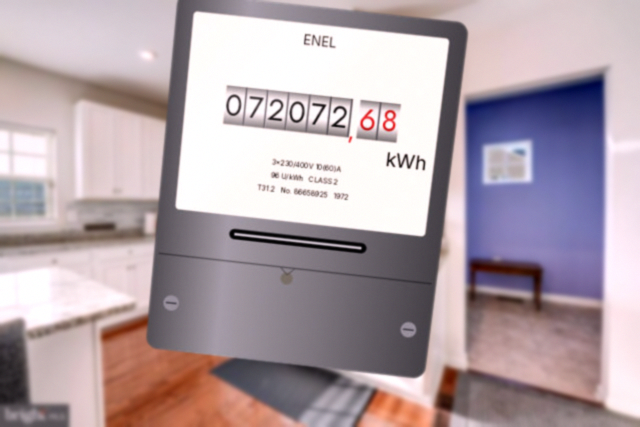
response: 72072.68; kWh
